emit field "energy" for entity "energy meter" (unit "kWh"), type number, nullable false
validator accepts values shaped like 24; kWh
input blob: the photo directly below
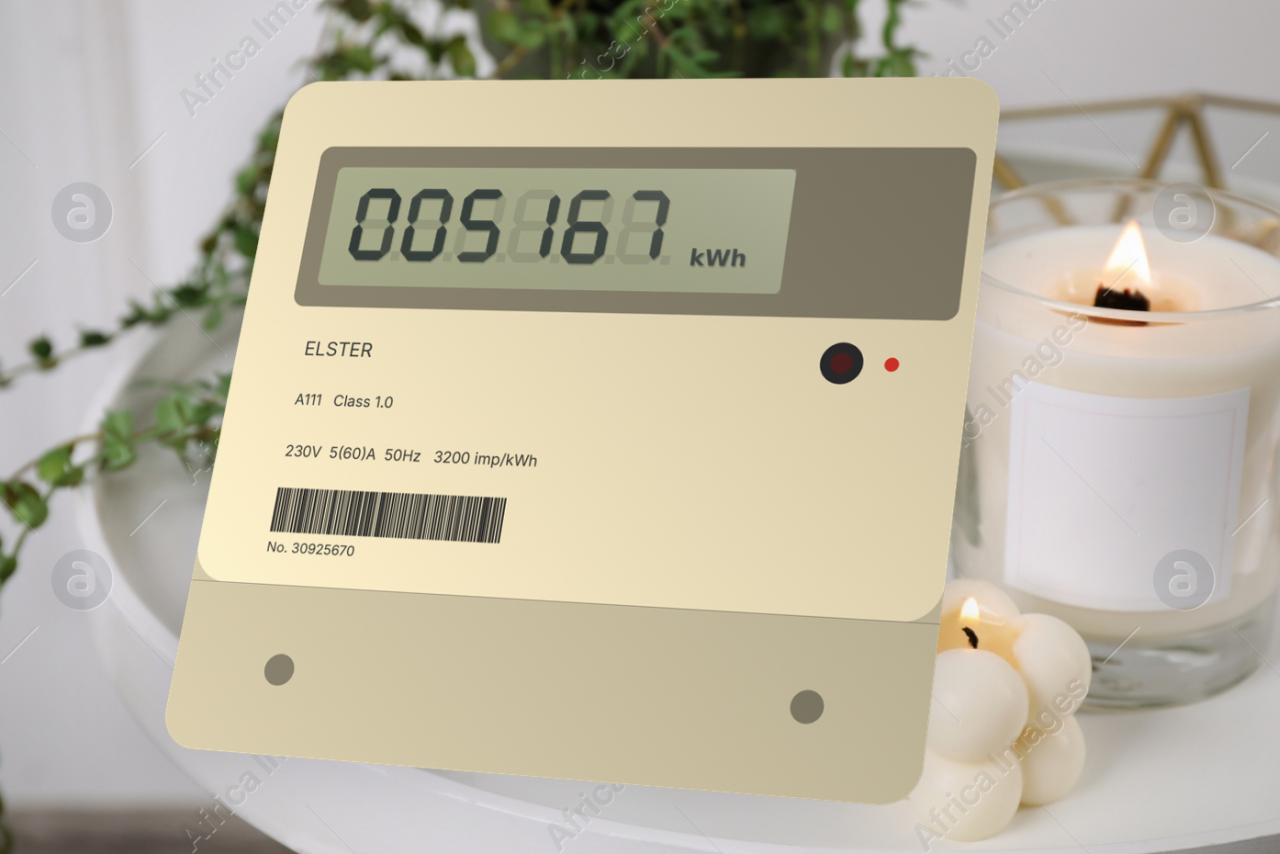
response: 5167; kWh
